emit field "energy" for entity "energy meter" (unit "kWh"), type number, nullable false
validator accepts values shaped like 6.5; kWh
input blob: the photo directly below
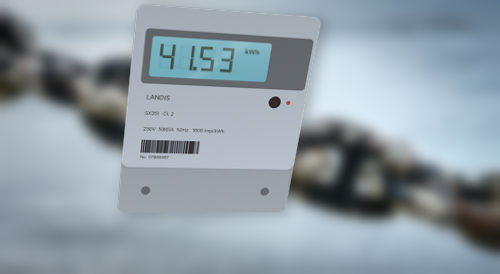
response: 41.53; kWh
